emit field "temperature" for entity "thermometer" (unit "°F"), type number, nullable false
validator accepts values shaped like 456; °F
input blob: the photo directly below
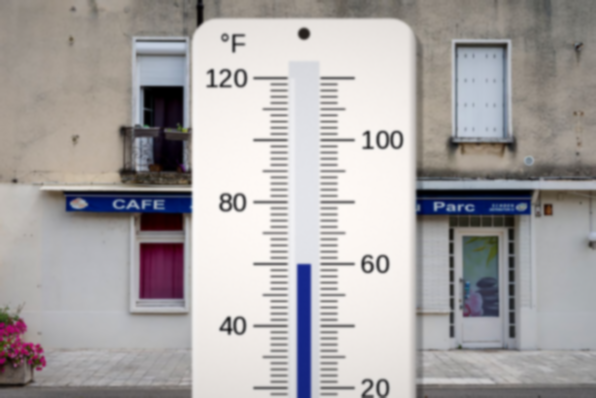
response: 60; °F
